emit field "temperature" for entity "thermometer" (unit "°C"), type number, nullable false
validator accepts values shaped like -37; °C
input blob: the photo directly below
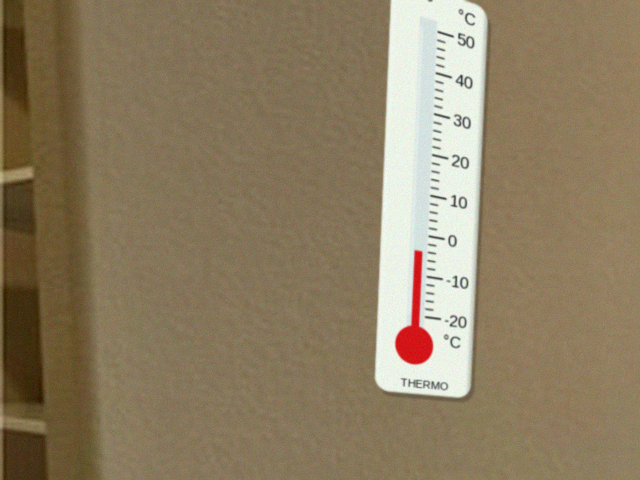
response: -4; °C
